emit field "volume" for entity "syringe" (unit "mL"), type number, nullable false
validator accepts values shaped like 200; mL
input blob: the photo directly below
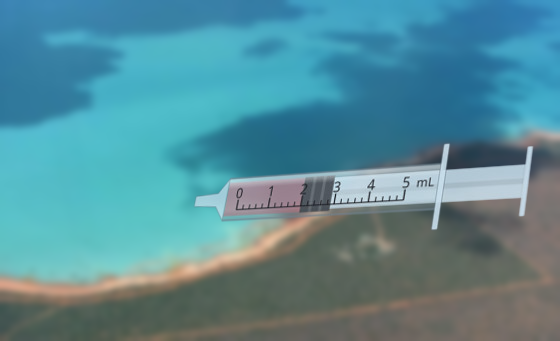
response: 2; mL
